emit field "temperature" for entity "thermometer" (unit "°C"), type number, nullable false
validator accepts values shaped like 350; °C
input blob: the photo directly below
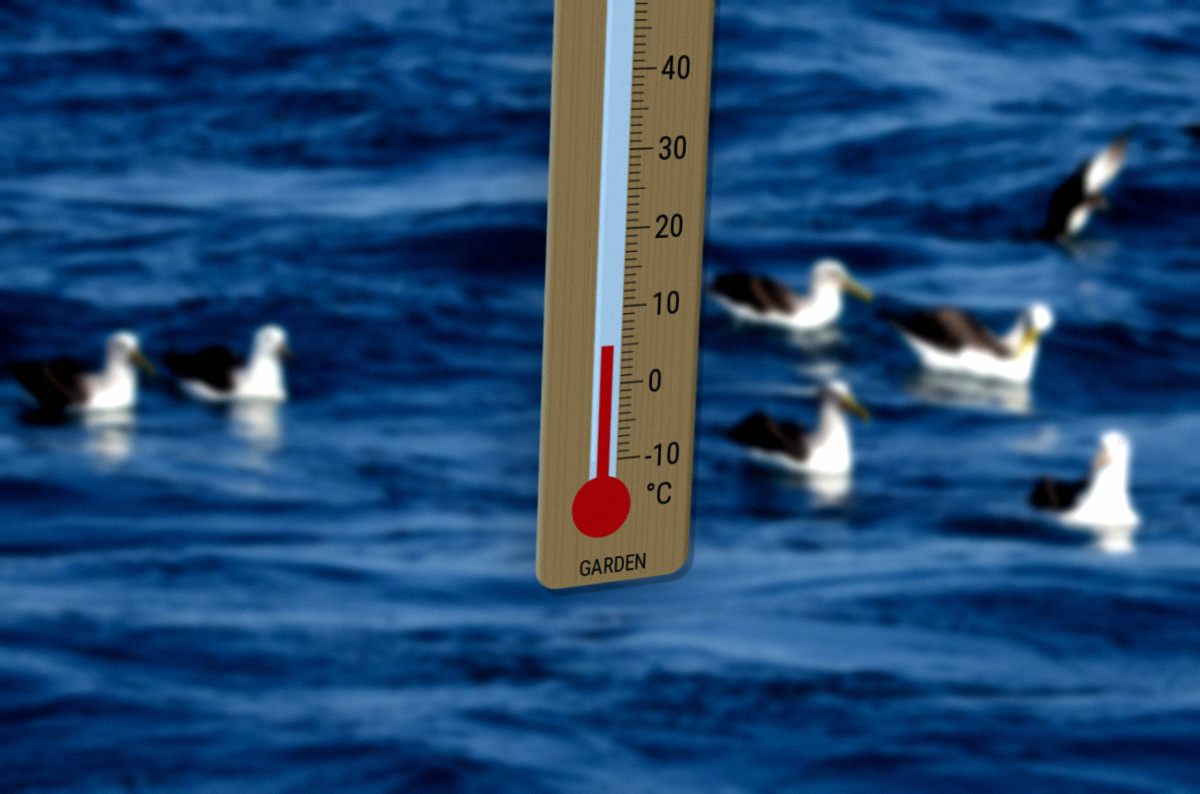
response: 5; °C
